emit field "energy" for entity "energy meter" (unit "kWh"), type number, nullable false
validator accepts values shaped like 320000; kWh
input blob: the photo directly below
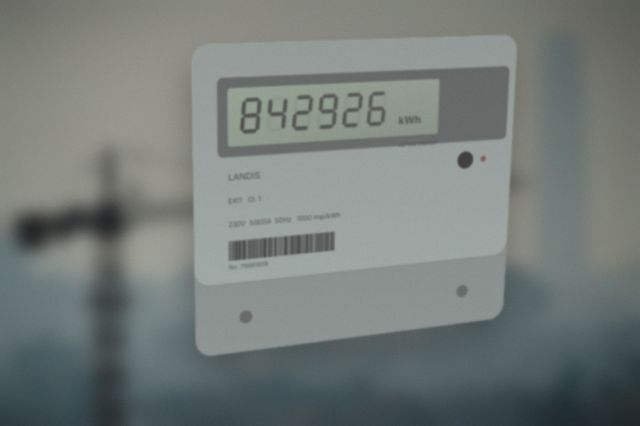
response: 842926; kWh
